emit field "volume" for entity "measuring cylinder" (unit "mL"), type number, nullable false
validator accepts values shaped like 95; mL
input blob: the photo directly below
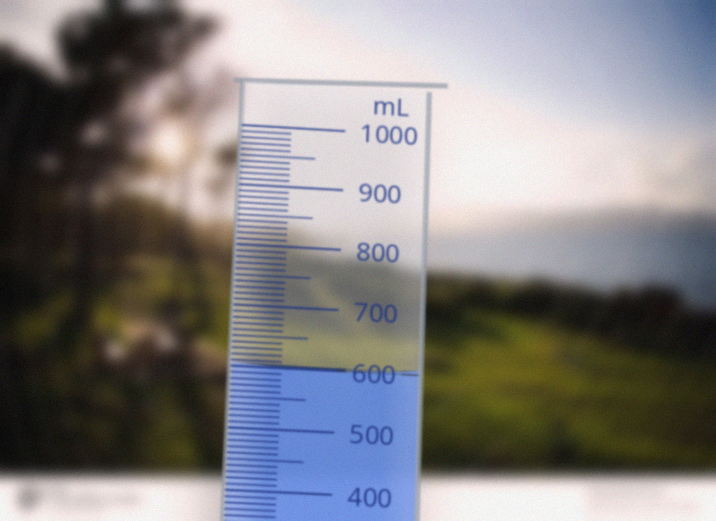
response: 600; mL
